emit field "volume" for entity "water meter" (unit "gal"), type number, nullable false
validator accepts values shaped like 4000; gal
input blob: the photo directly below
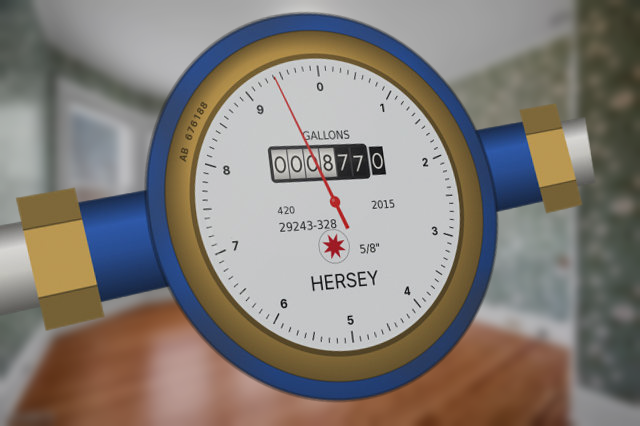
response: 8769.4; gal
